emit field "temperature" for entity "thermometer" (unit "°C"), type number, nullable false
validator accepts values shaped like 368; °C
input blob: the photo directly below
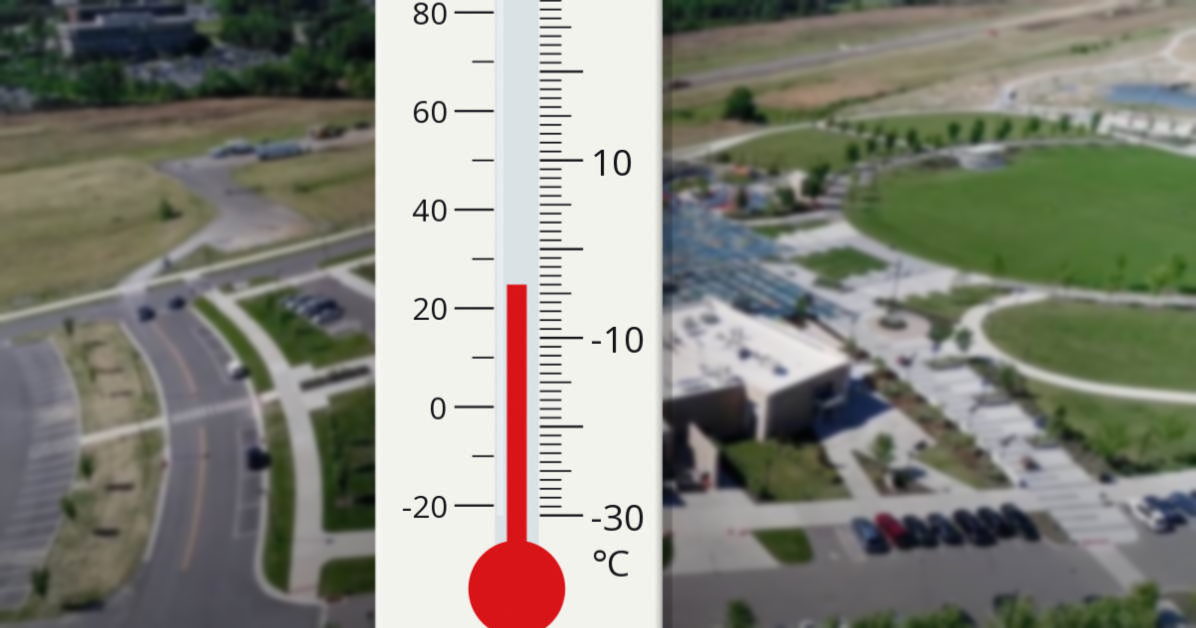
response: -4; °C
